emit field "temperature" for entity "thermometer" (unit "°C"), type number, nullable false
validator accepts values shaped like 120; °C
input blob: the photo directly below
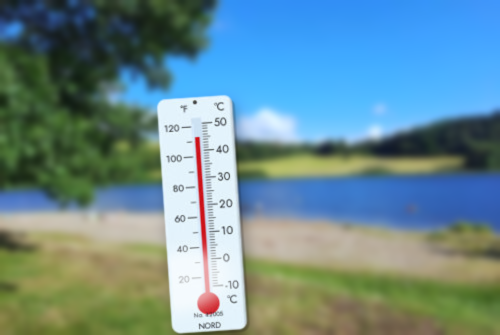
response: 45; °C
